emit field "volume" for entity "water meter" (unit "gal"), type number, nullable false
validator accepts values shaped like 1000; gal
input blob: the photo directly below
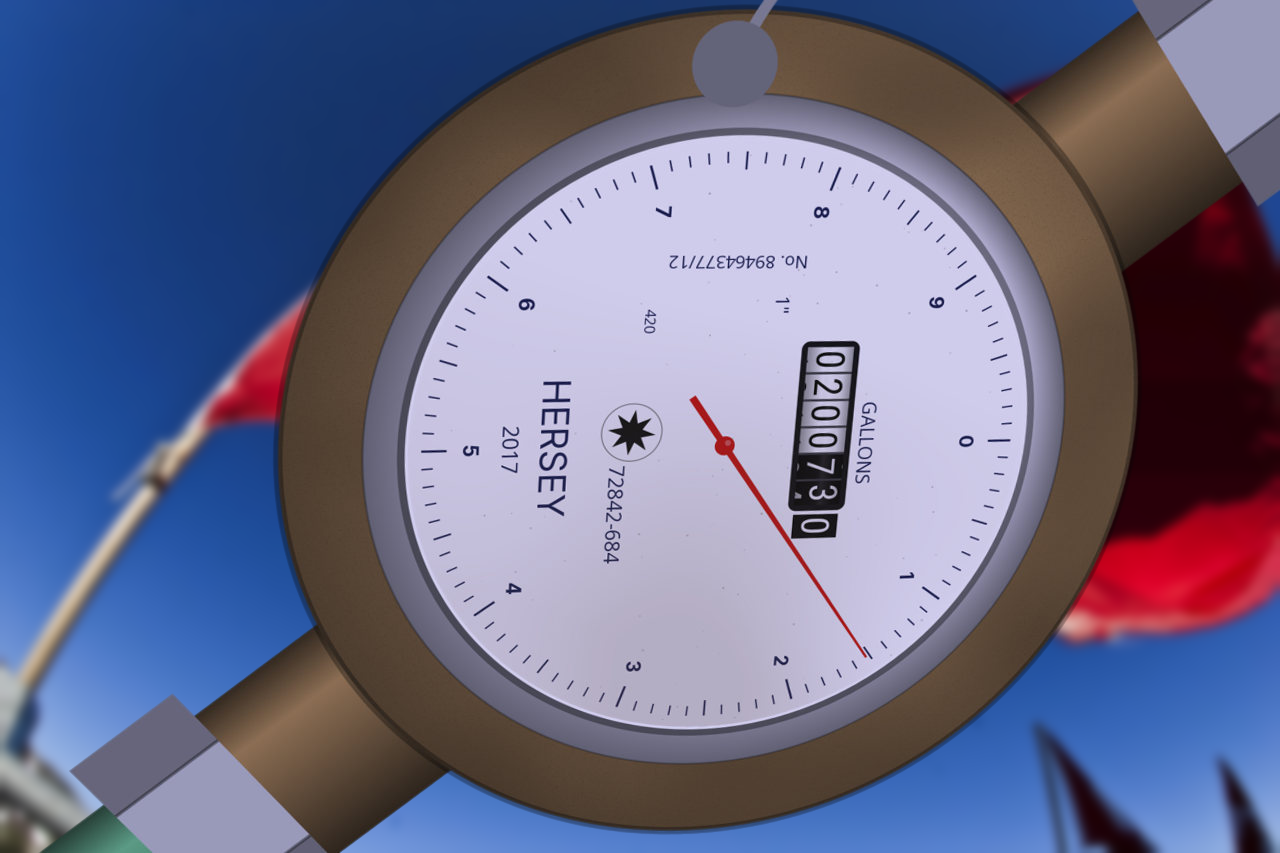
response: 200731.5; gal
